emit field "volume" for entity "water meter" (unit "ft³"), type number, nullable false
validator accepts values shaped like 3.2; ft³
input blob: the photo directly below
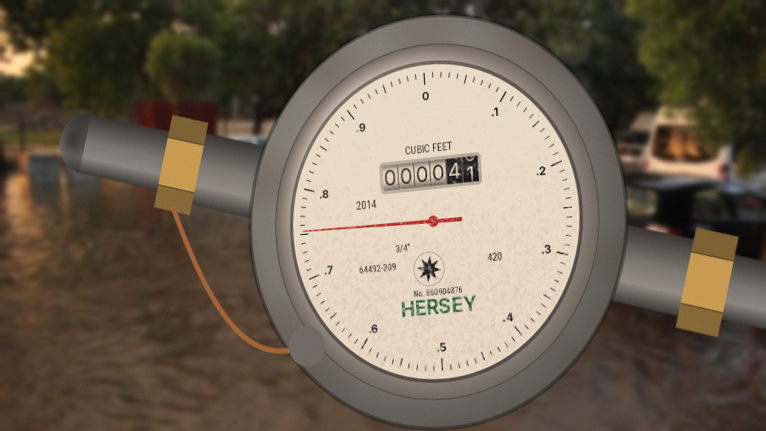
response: 40.75; ft³
